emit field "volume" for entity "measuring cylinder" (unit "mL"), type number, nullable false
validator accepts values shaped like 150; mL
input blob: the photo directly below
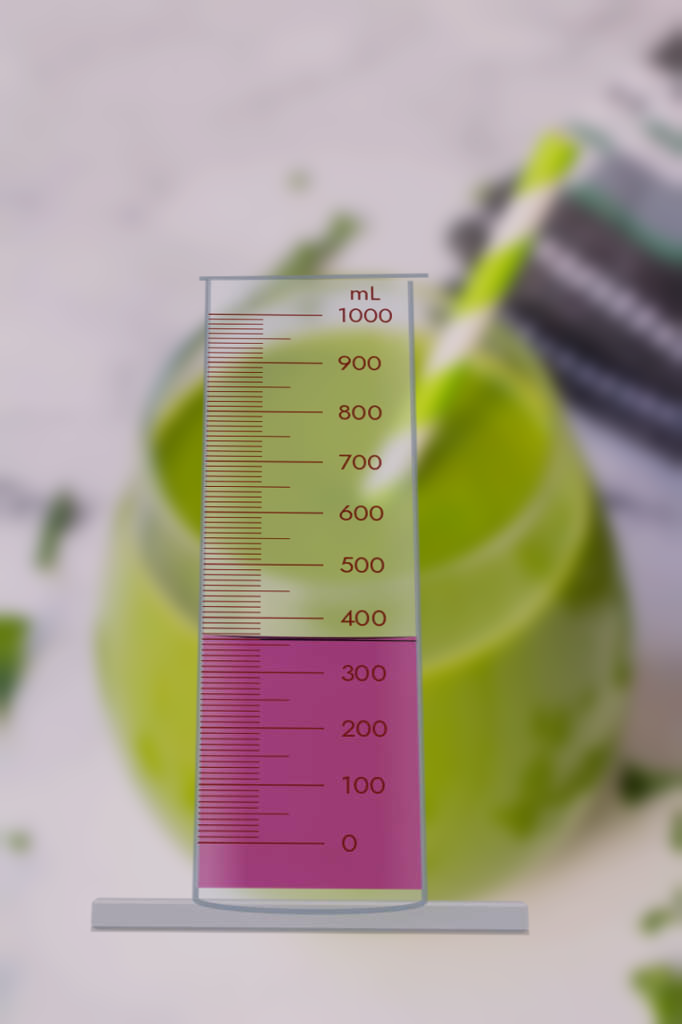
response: 360; mL
